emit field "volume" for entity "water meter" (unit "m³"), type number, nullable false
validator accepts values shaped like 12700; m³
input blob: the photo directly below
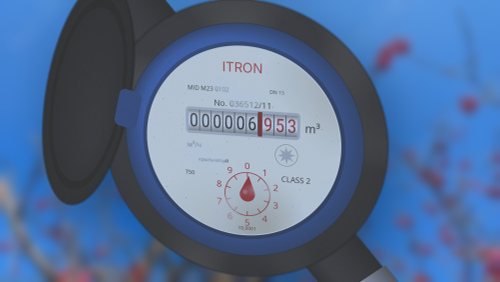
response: 6.9530; m³
